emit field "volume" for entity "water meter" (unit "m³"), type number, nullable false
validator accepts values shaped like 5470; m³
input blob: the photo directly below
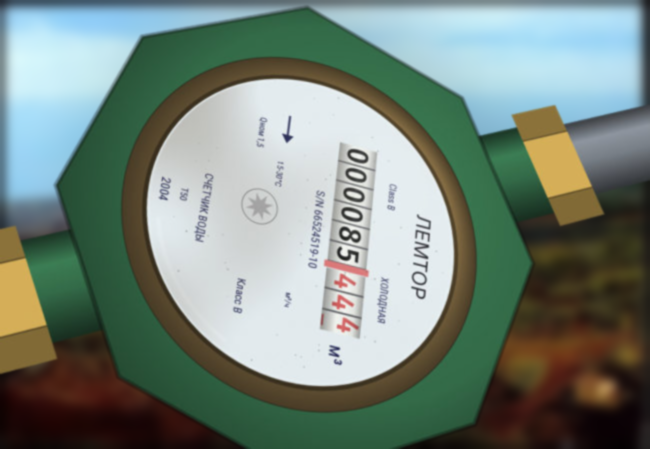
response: 85.444; m³
